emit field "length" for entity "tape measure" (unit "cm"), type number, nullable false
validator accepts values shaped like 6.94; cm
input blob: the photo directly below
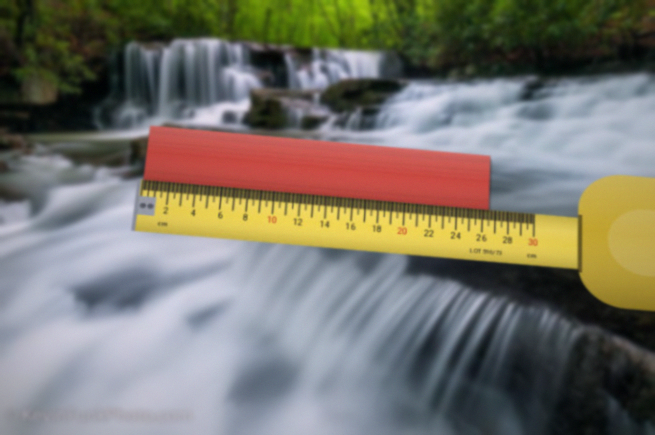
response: 26.5; cm
